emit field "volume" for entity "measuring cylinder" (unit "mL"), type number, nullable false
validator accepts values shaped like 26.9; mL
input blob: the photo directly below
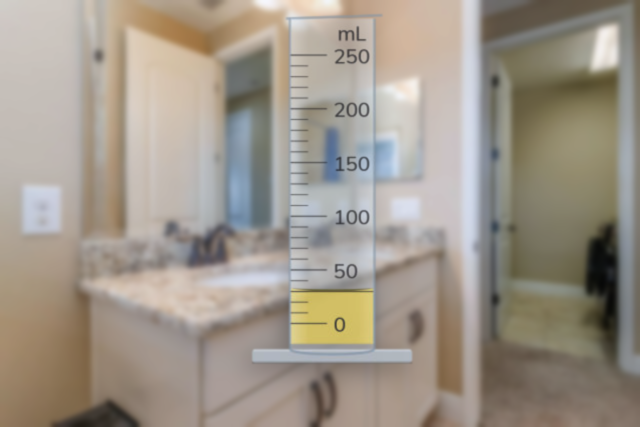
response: 30; mL
